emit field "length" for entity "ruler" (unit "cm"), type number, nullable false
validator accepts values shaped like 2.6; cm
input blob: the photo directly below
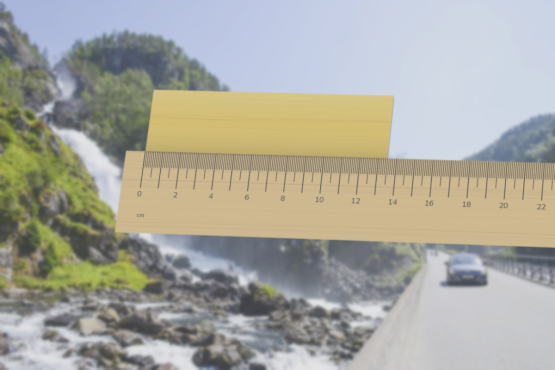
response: 13.5; cm
